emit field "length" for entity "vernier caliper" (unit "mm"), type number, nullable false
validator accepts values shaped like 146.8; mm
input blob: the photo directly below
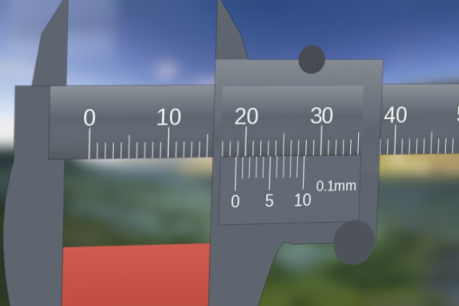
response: 18.8; mm
